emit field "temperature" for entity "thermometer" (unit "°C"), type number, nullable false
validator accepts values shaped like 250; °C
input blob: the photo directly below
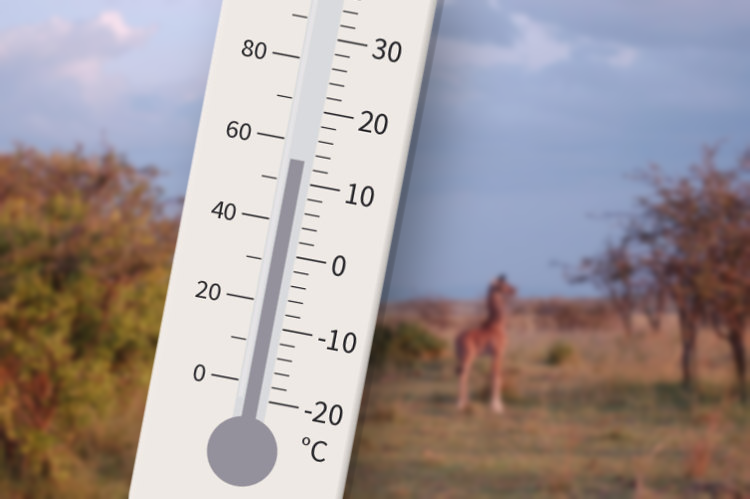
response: 13; °C
